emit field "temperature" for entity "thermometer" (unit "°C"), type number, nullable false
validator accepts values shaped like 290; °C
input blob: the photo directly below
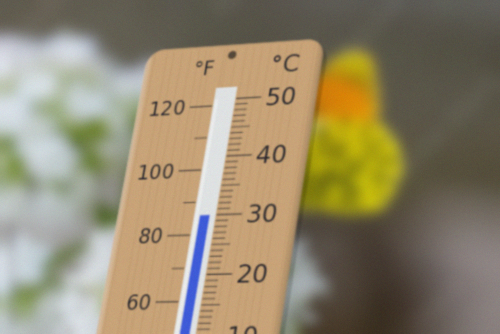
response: 30; °C
